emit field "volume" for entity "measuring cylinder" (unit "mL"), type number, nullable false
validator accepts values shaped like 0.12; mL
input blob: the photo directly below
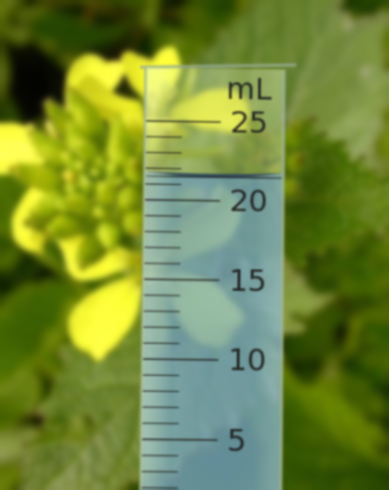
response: 21.5; mL
